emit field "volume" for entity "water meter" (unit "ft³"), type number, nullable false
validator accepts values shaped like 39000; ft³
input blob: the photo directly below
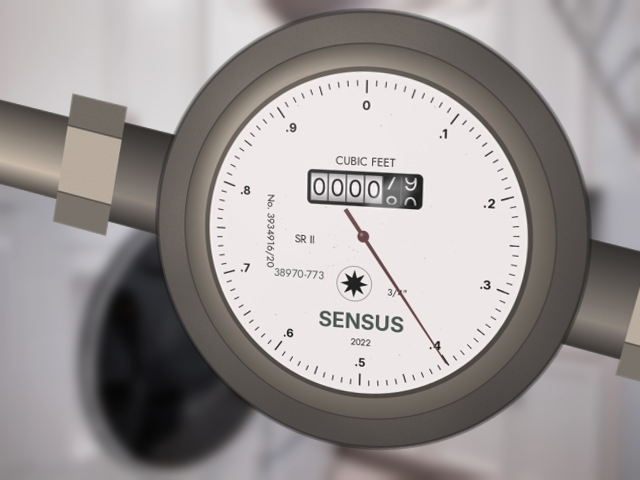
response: 79.40; ft³
